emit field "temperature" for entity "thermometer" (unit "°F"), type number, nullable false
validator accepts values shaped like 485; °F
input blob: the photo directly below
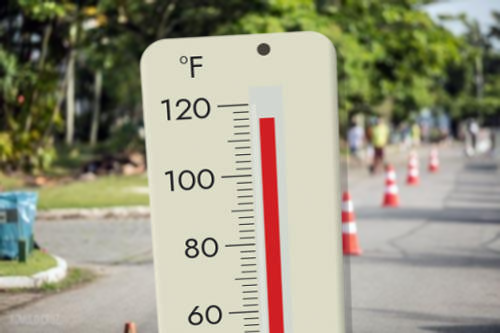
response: 116; °F
